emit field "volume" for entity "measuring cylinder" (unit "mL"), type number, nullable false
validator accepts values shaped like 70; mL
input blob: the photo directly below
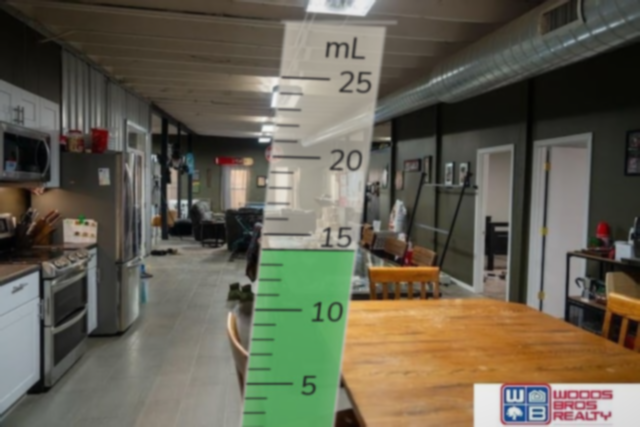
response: 14; mL
